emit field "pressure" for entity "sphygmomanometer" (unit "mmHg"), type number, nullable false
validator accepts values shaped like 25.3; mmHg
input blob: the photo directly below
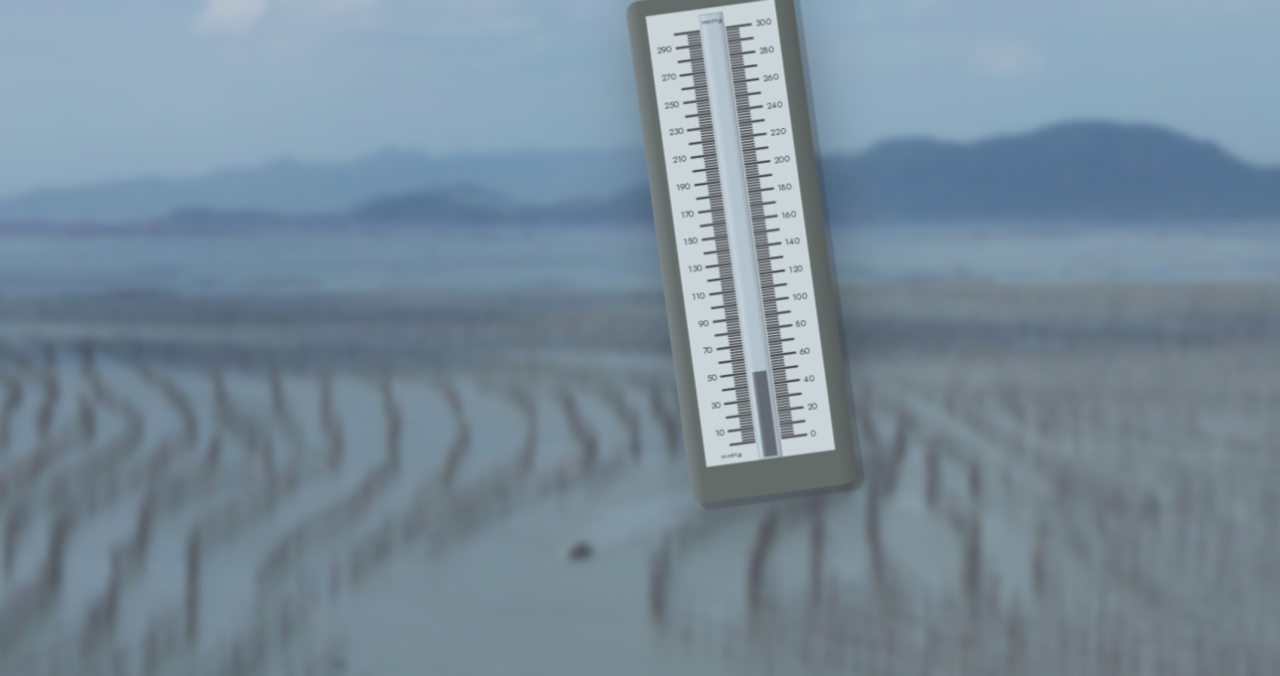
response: 50; mmHg
